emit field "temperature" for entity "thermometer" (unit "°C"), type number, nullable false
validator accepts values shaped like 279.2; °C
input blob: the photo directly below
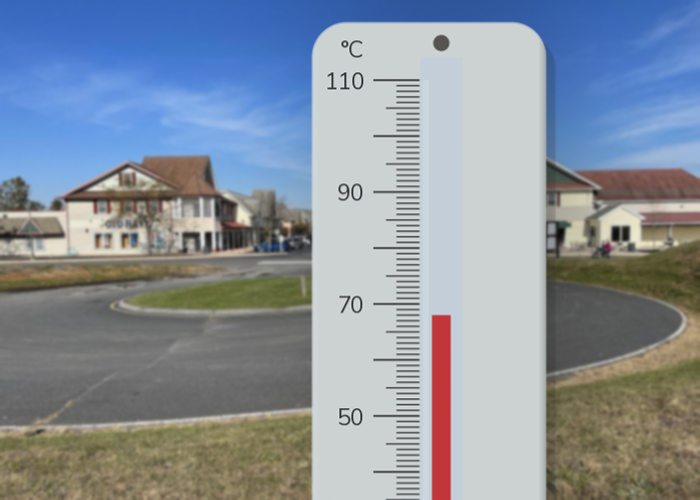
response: 68; °C
